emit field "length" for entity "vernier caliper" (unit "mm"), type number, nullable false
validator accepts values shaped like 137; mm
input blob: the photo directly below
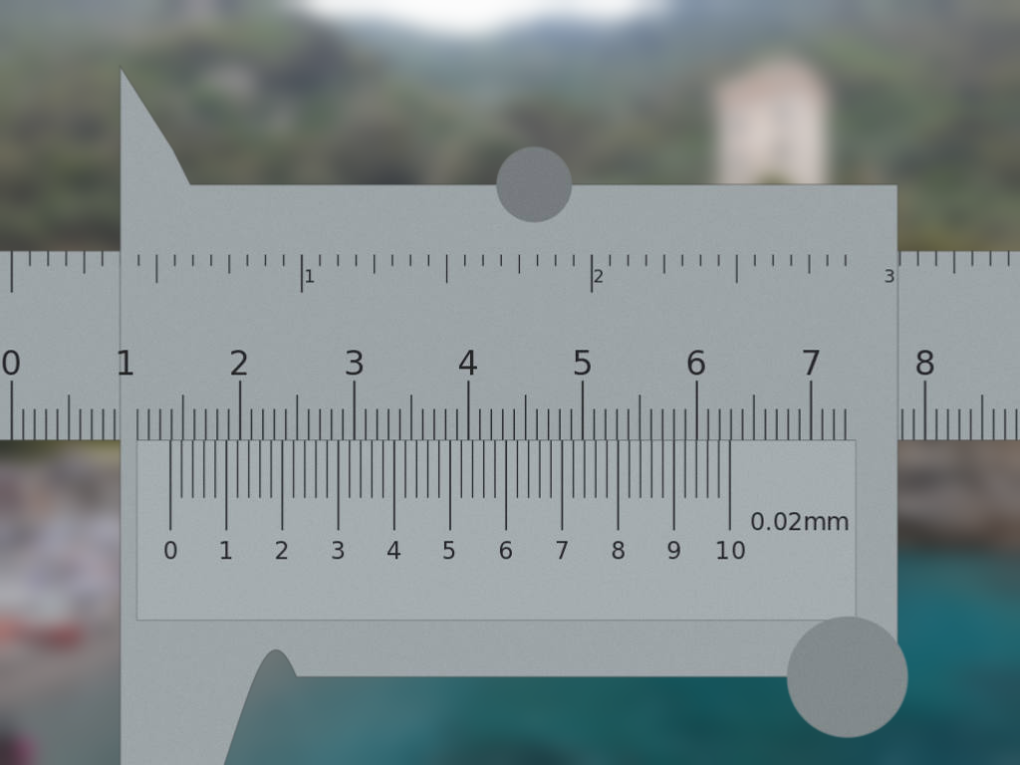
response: 13.9; mm
